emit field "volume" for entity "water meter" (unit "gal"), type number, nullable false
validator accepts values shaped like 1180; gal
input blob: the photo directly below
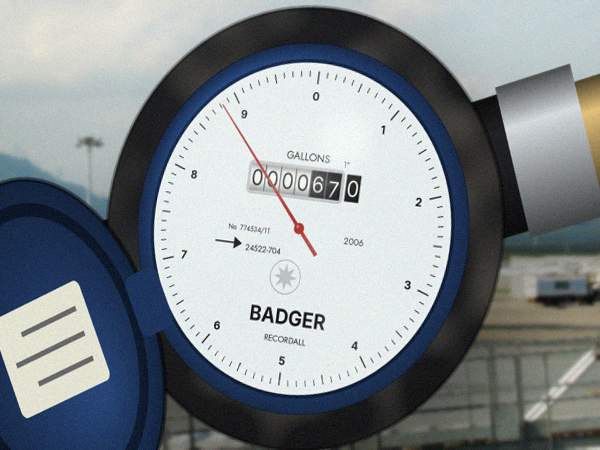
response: 668.8; gal
